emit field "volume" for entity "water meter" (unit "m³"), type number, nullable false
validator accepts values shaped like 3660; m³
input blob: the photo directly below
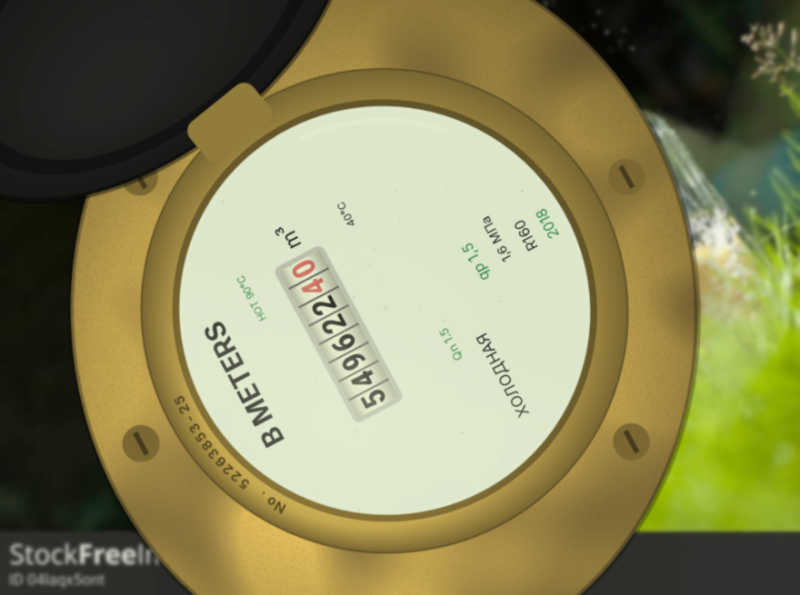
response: 549622.40; m³
